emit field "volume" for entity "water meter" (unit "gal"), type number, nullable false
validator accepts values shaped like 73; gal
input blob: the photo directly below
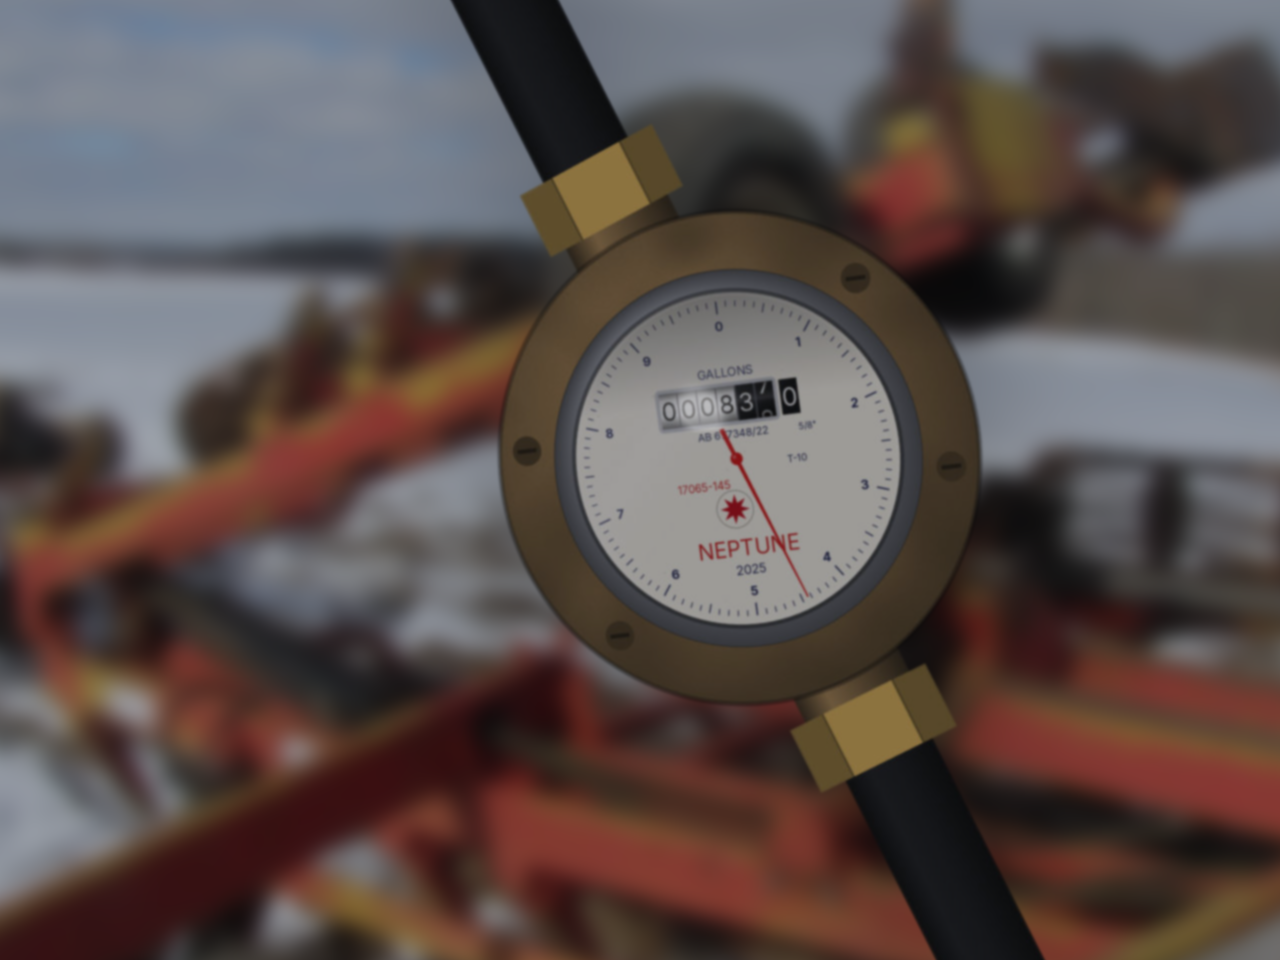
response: 8374.4; gal
